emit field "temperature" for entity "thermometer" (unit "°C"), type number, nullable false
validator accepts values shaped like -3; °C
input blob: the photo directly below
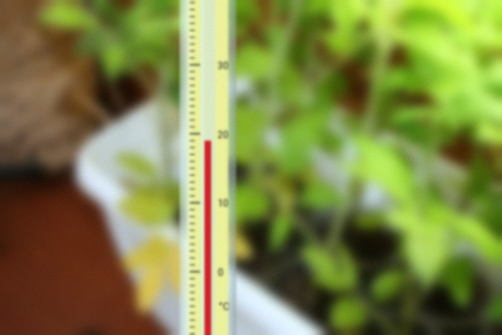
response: 19; °C
